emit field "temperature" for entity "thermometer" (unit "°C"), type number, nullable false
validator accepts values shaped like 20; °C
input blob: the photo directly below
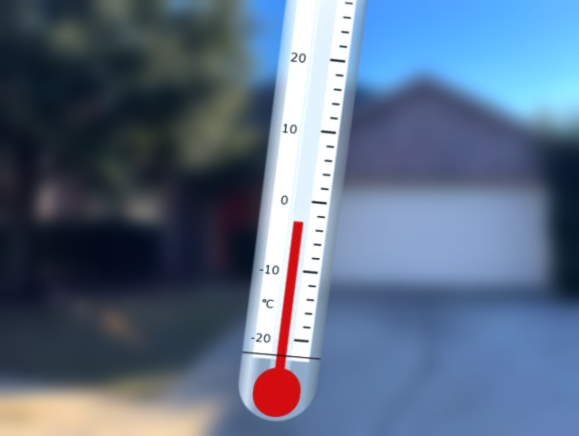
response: -3; °C
